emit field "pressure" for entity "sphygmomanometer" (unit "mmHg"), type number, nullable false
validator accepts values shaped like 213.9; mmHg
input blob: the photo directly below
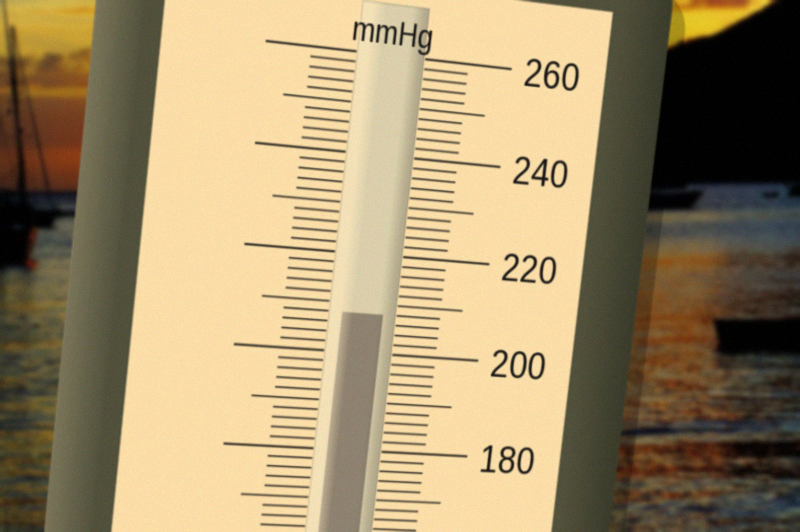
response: 208; mmHg
